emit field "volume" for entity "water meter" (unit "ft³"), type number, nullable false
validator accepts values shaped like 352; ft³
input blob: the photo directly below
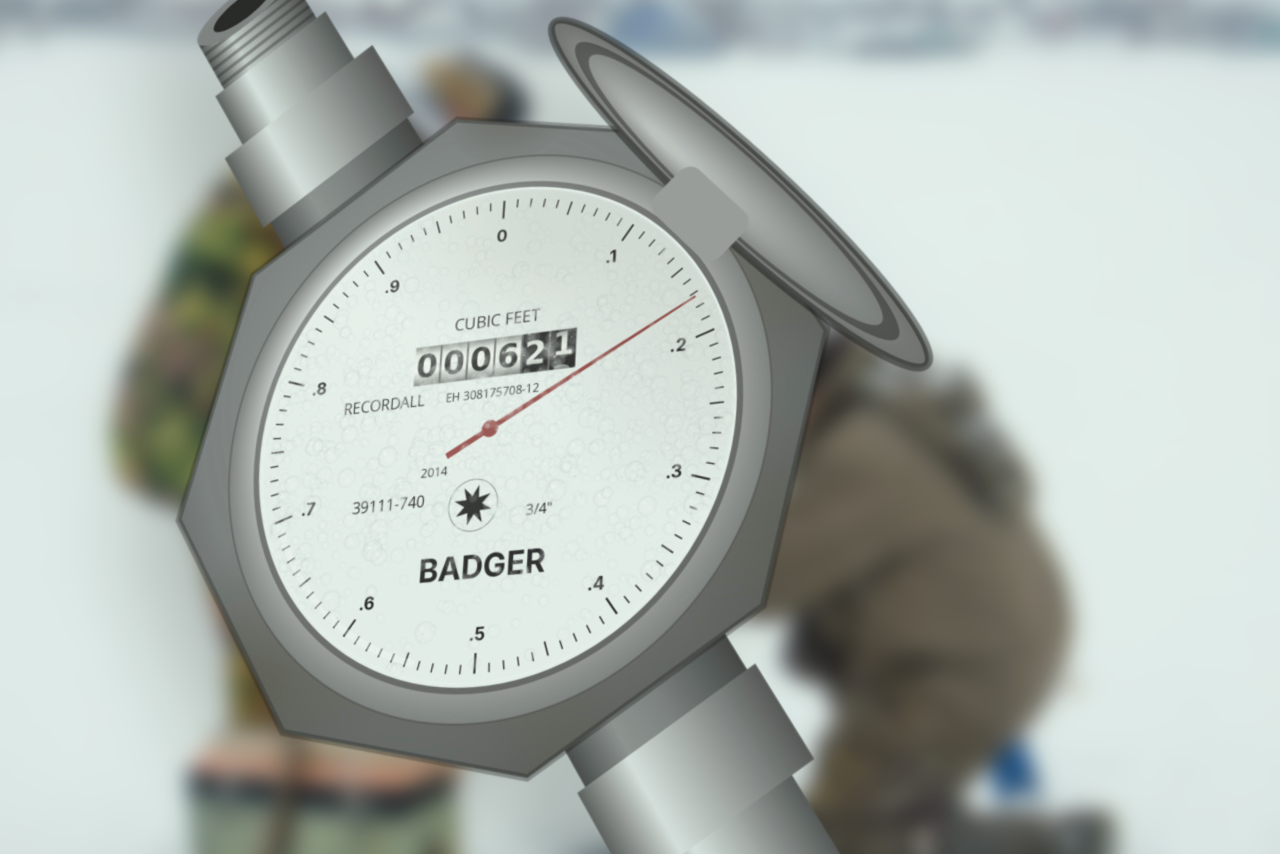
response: 621.17; ft³
